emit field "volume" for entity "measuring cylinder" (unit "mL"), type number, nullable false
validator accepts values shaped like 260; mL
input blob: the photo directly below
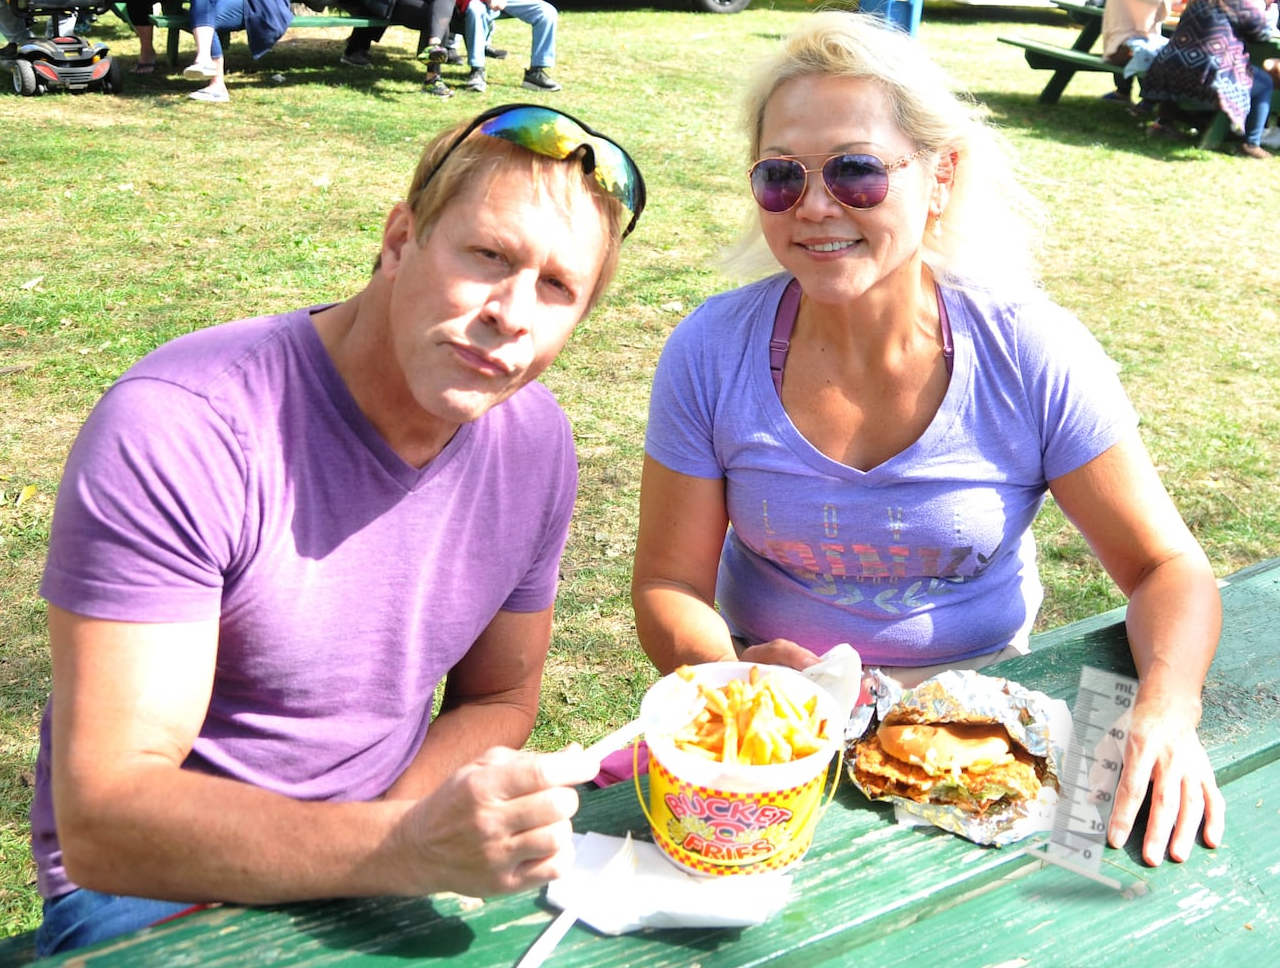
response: 5; mL
